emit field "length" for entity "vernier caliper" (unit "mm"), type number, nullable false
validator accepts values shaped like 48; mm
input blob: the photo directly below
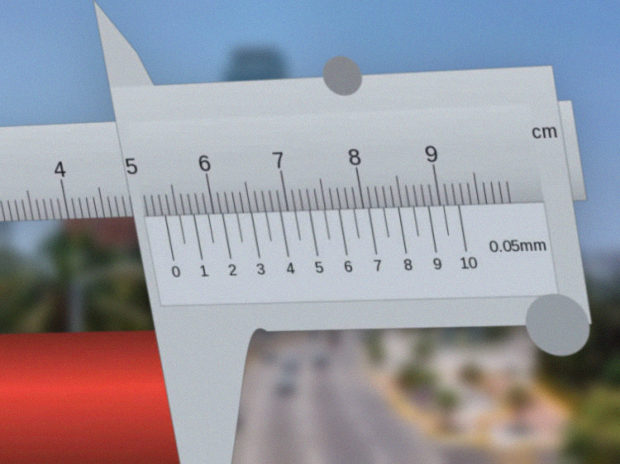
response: 53.4; mm
